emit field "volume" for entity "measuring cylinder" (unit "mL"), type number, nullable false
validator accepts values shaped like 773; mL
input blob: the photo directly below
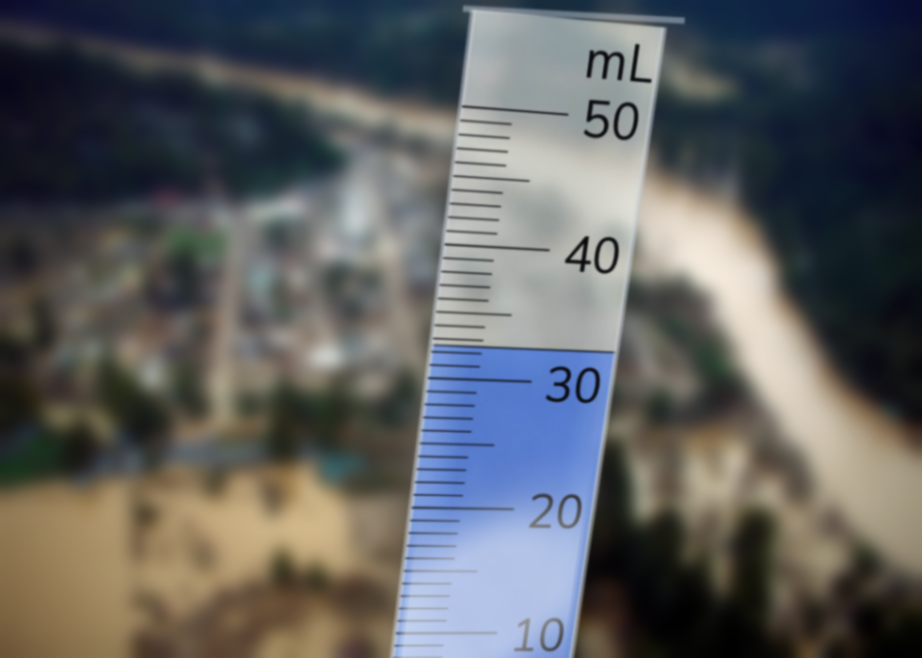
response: 32.5; mL
